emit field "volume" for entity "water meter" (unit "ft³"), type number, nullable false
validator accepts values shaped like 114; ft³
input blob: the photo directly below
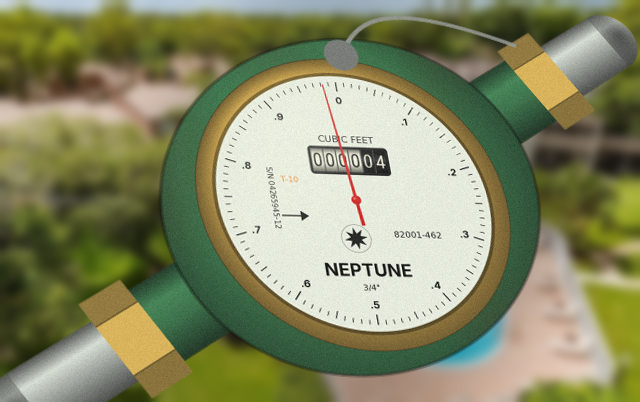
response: 3.98; ft³
